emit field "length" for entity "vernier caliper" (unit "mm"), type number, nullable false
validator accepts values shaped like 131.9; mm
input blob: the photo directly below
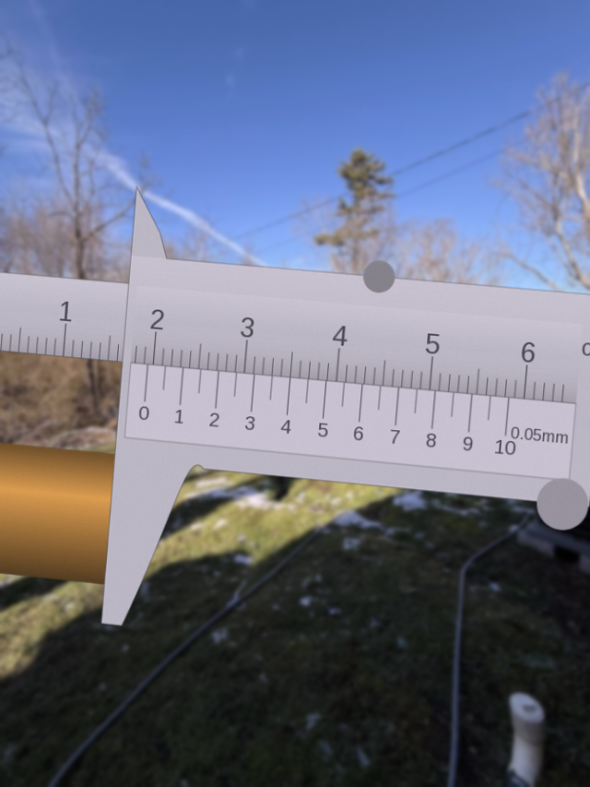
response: 19.4; mm
